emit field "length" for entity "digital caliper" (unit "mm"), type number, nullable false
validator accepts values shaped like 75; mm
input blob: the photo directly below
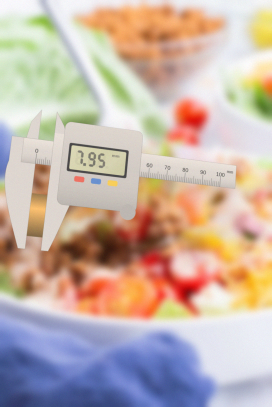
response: 7.95; mm
